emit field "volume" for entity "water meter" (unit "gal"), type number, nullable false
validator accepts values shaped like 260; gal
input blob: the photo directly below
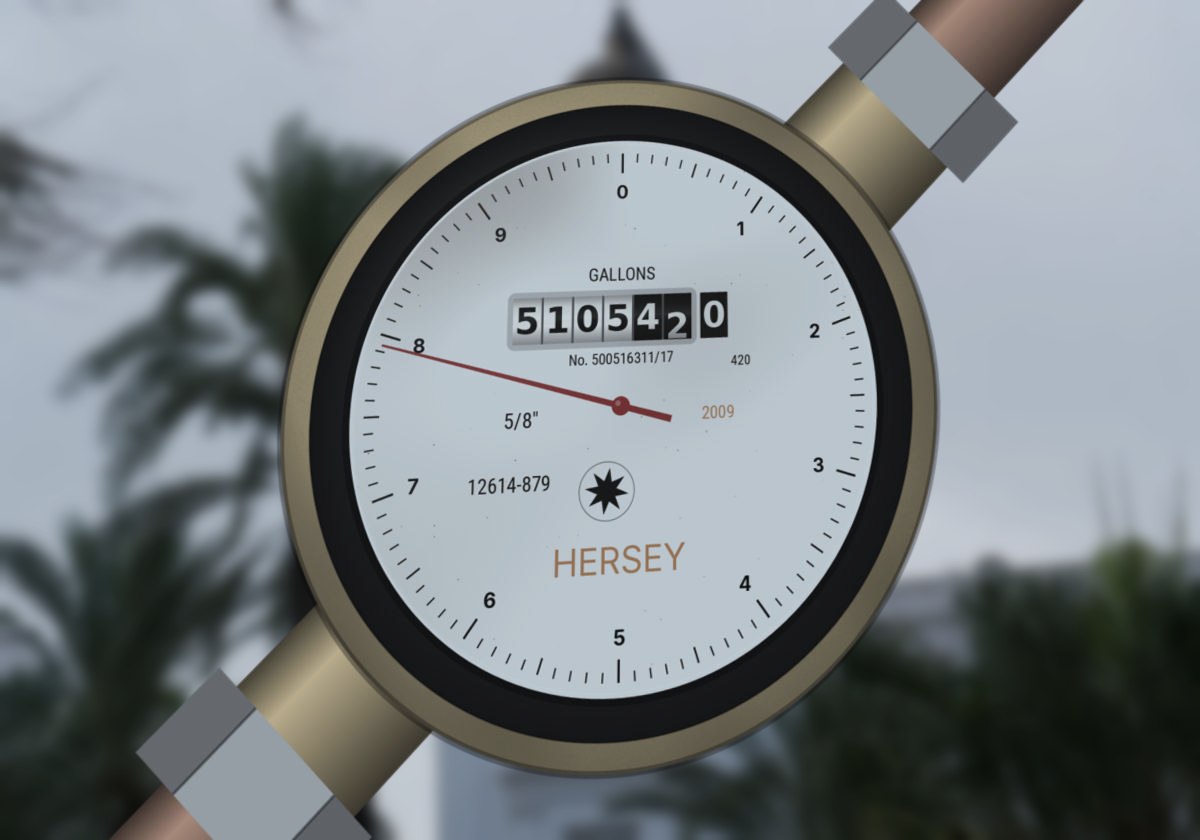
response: 5105417.9; gal
